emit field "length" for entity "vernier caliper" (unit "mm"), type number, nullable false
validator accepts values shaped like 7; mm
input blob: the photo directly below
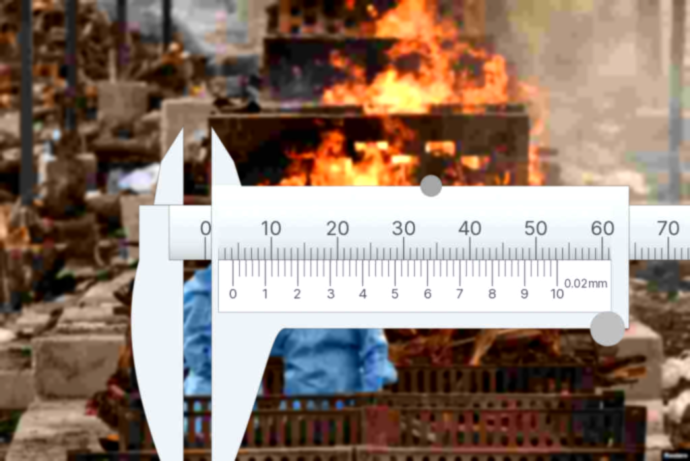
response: 4.2; mm
